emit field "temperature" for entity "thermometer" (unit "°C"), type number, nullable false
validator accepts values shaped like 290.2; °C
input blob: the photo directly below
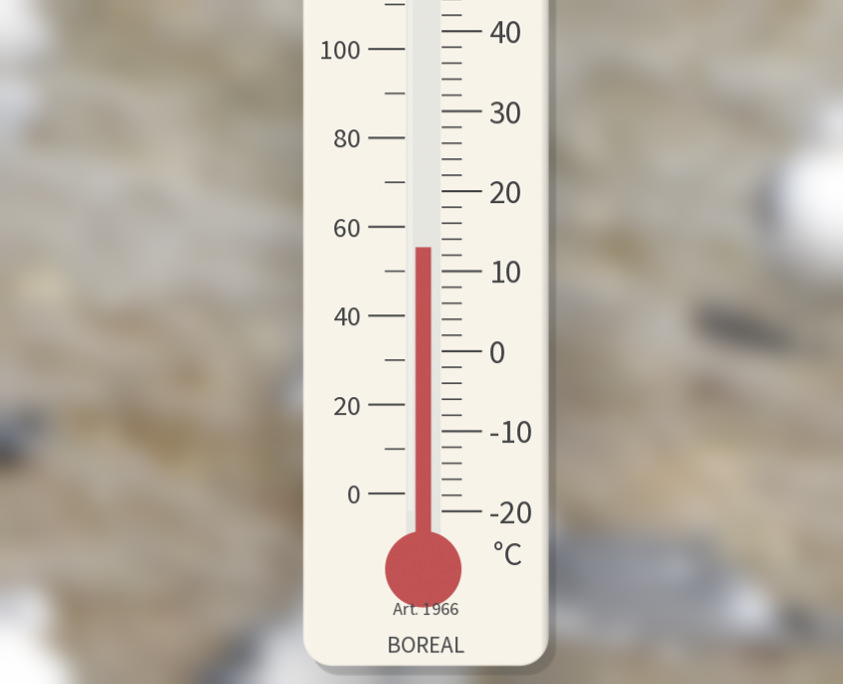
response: 13; °C
